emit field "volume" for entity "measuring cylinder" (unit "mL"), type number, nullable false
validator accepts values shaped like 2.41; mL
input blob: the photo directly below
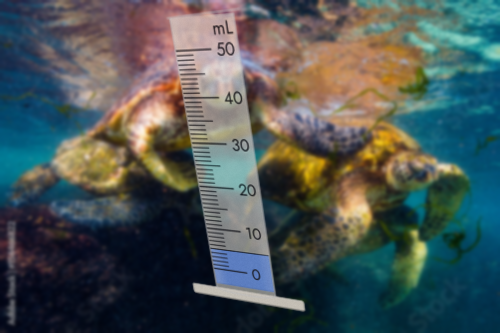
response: 5; mL
